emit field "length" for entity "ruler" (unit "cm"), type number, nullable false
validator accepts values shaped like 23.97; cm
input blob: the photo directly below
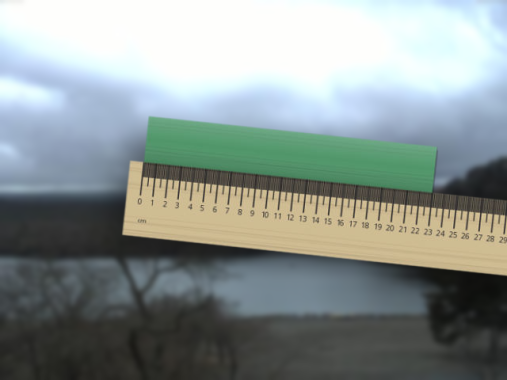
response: 23; cm
